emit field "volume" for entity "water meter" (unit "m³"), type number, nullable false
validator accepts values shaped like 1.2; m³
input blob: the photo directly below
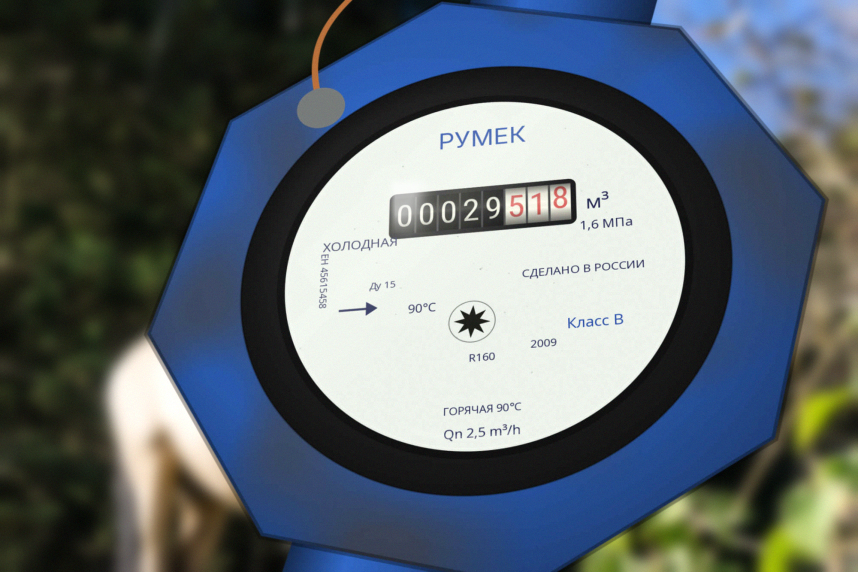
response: 29.518; m³
